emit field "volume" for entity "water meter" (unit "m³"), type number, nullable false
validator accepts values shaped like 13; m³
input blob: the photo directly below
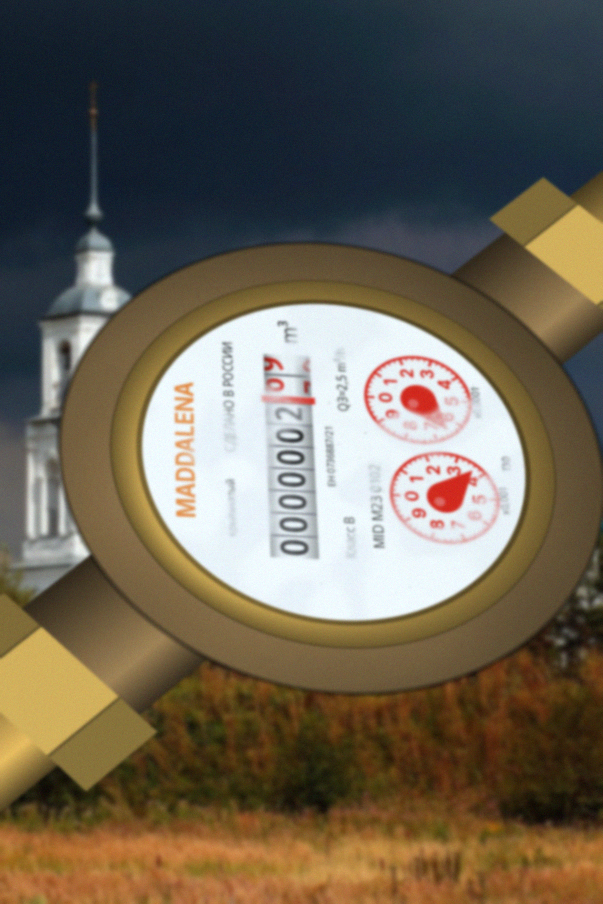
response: 2.6936; m³
